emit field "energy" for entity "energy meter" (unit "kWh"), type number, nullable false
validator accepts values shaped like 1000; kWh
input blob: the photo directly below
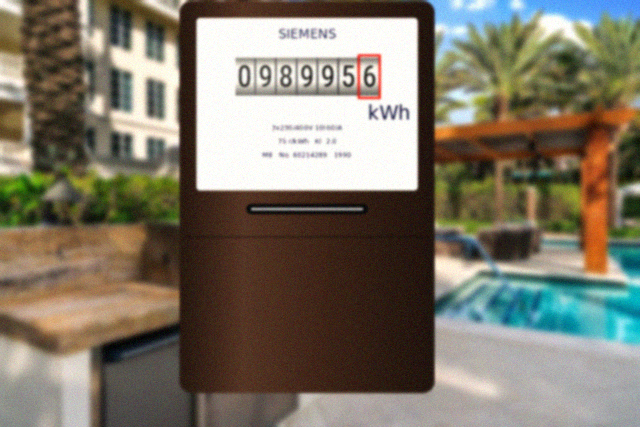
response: 98995.6; kWh
